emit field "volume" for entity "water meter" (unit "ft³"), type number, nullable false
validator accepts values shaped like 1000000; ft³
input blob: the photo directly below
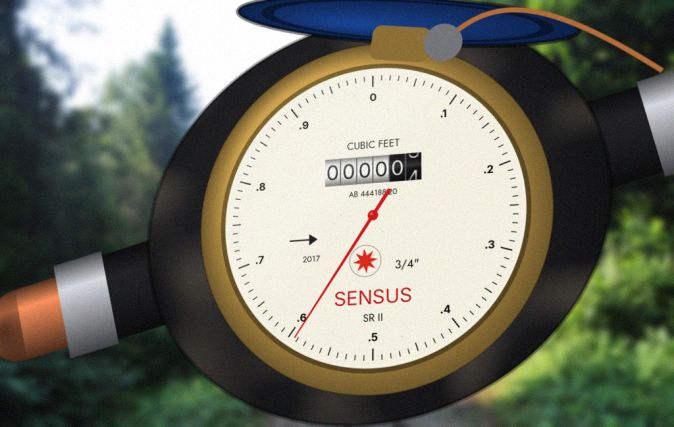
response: 3.59; ft³
